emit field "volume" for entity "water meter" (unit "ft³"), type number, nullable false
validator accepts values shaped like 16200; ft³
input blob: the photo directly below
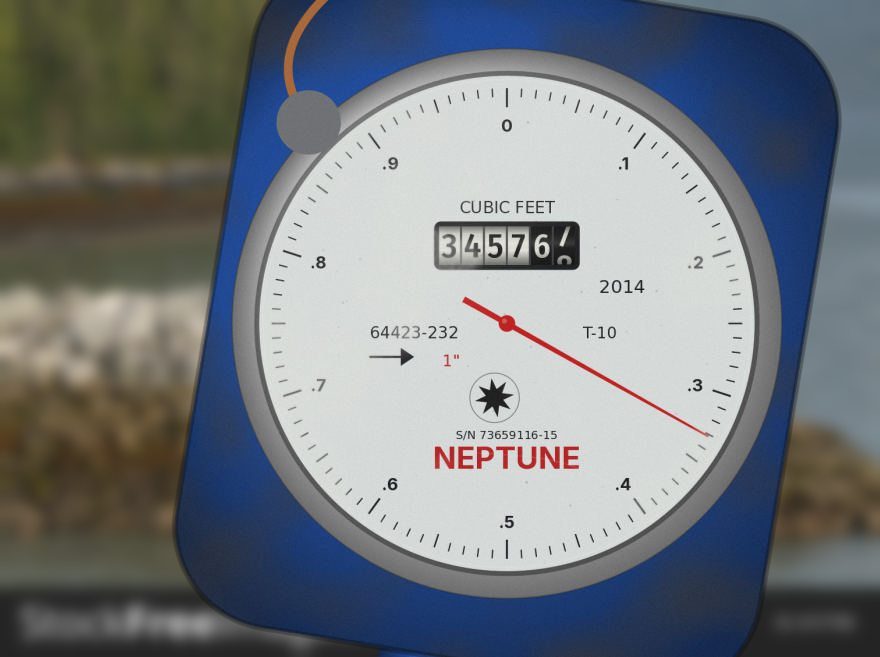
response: 345767.33; ft³
